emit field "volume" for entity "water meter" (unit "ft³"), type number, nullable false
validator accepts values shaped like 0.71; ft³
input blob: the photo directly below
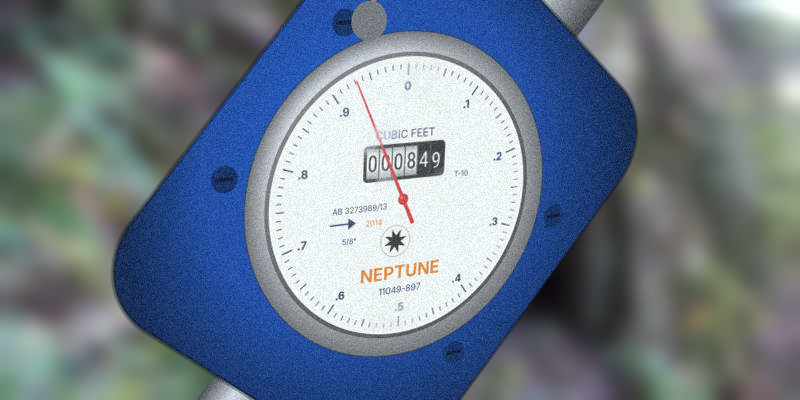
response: 848.93; ft³
